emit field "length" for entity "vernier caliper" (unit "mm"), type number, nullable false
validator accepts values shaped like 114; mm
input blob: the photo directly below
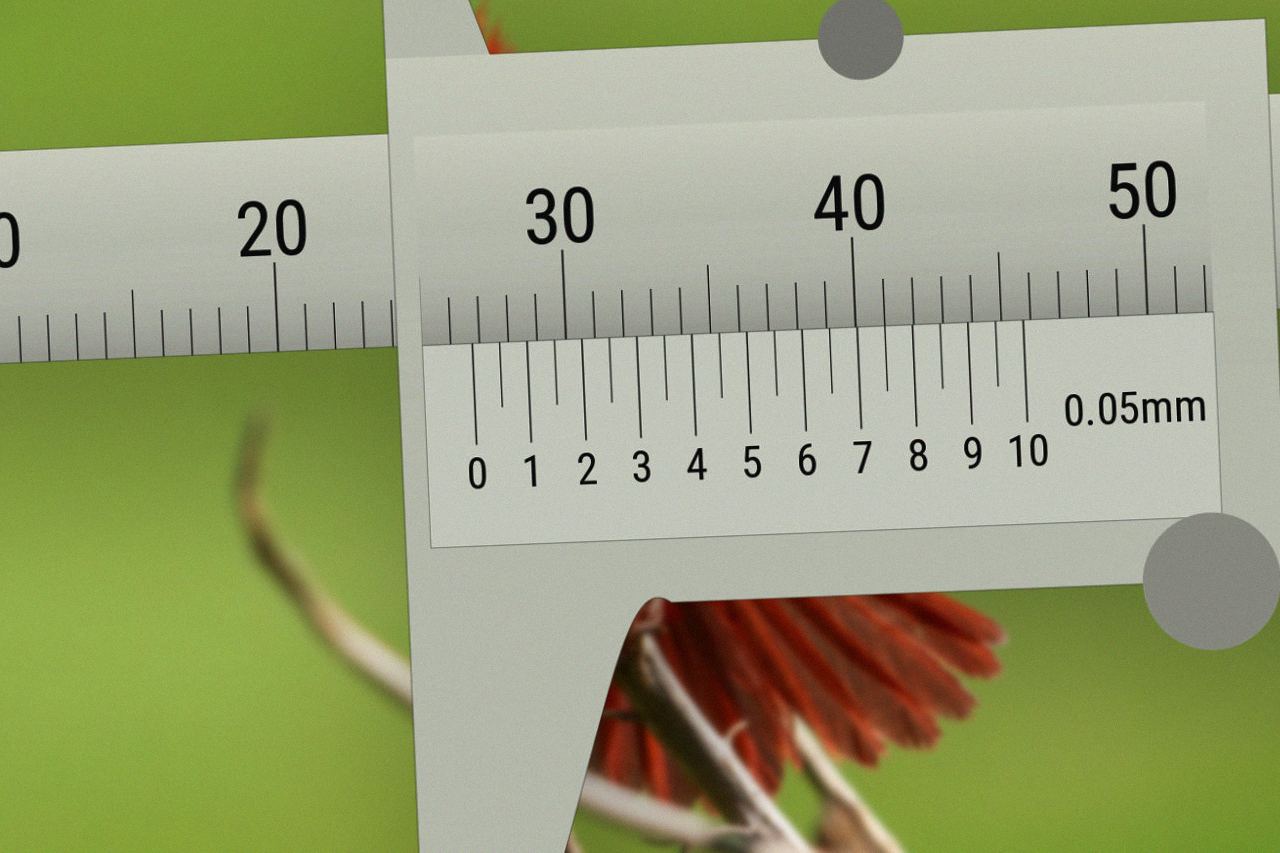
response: 26.75; mm
